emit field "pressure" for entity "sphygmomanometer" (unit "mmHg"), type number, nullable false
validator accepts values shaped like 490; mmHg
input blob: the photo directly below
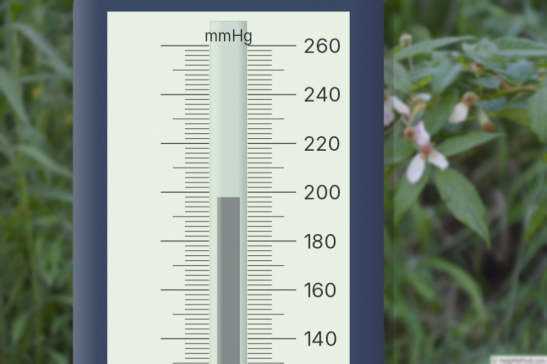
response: 198; mmHg
